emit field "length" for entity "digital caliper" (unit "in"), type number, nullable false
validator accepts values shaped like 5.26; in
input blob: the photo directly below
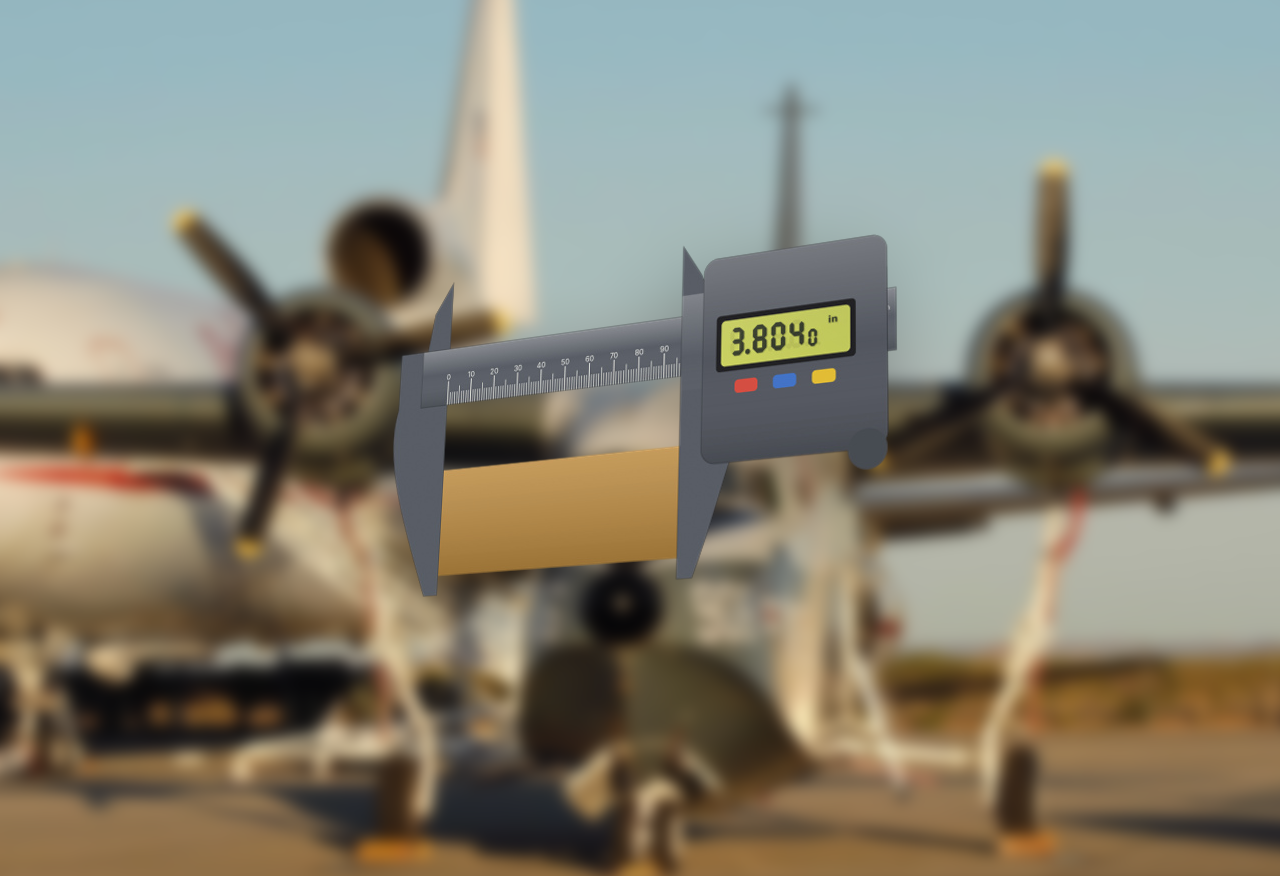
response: 3.8040; in
